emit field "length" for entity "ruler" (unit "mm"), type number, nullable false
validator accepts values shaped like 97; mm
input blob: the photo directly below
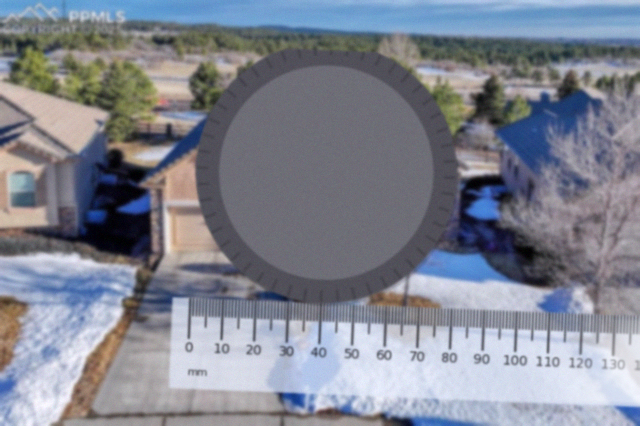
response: 80; mm
